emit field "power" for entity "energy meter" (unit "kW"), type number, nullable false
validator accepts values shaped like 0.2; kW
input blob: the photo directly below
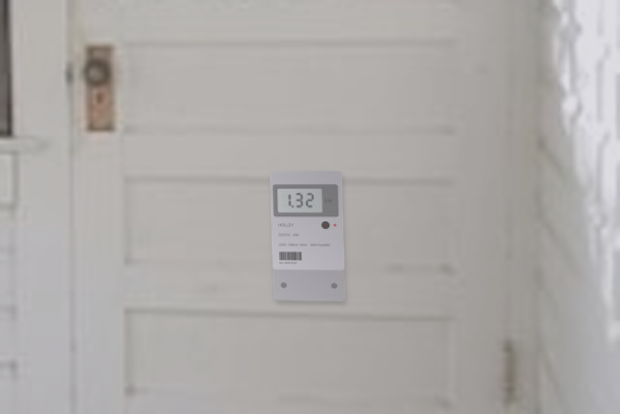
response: 1.32; kW
